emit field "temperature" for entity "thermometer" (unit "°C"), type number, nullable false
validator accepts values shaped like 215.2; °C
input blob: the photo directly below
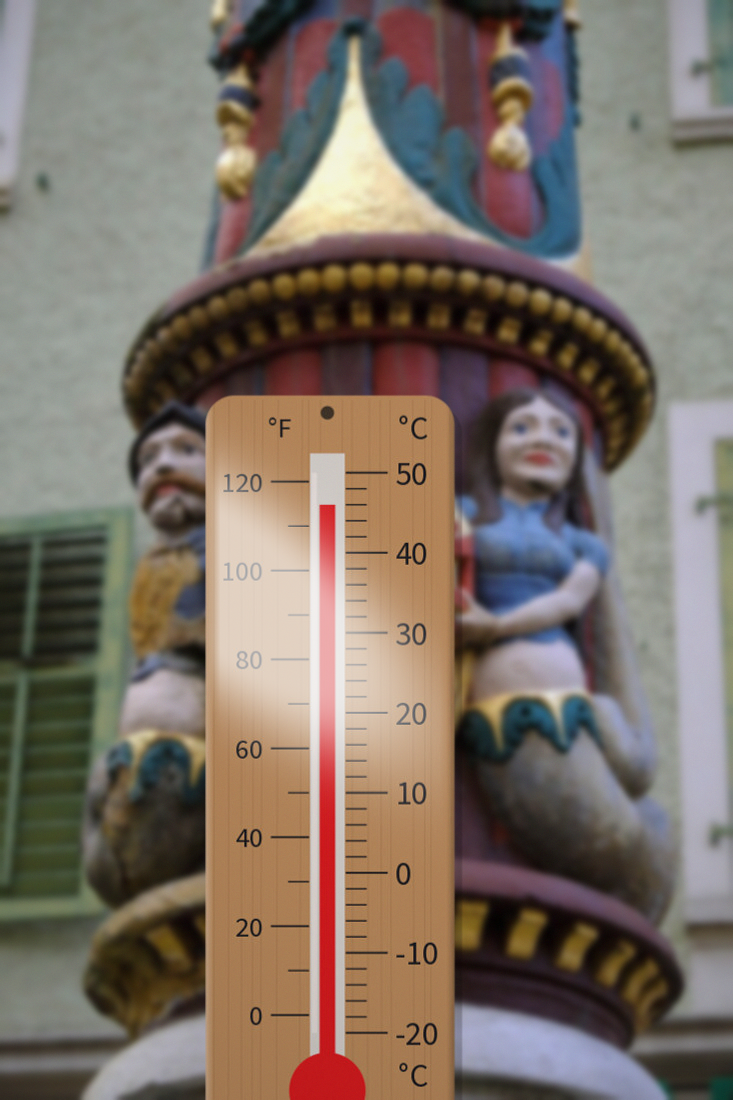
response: 46; °C
